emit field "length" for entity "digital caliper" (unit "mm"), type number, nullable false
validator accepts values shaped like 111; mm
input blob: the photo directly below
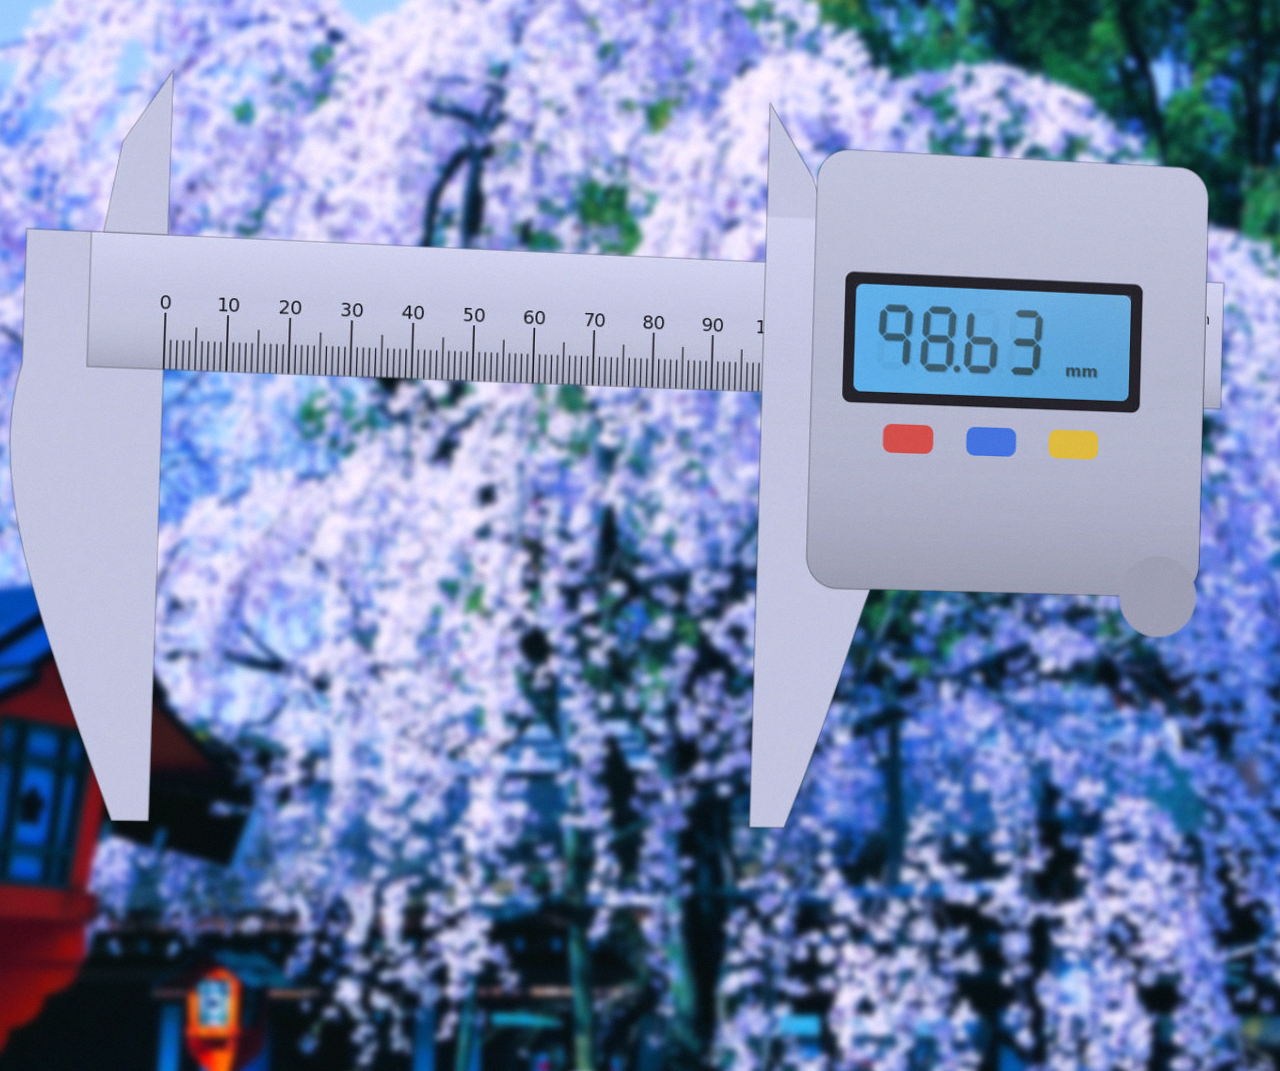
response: 98.63; mm
